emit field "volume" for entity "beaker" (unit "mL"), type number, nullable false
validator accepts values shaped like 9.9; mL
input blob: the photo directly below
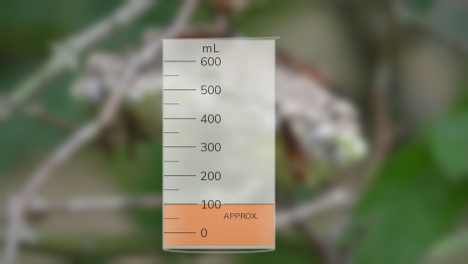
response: 100; mL
